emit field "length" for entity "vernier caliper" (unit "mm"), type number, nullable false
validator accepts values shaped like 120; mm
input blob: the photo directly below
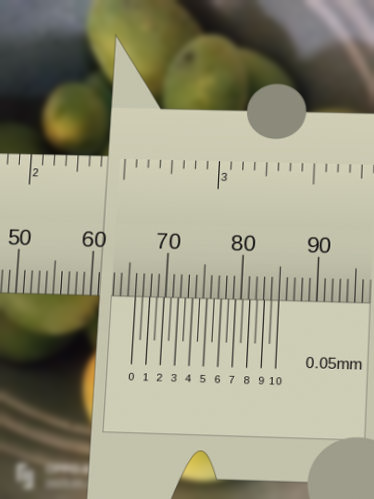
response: 66.0; mm
